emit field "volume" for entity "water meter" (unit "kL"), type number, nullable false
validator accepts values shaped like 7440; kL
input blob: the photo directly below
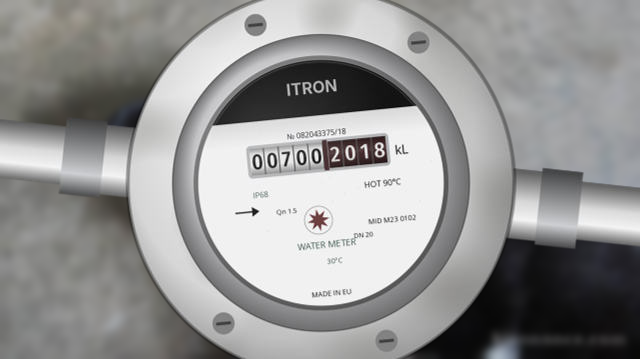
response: 700.2018; kL
